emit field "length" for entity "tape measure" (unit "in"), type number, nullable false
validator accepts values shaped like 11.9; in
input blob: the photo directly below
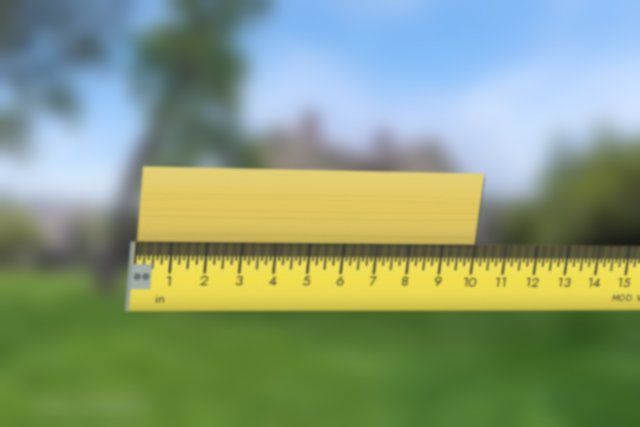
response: 10; in
